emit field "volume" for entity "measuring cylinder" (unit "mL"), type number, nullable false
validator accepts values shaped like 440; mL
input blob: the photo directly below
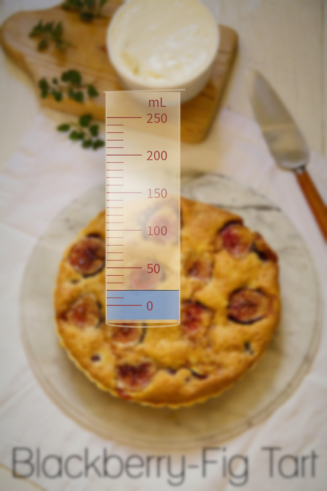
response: 20; mL
